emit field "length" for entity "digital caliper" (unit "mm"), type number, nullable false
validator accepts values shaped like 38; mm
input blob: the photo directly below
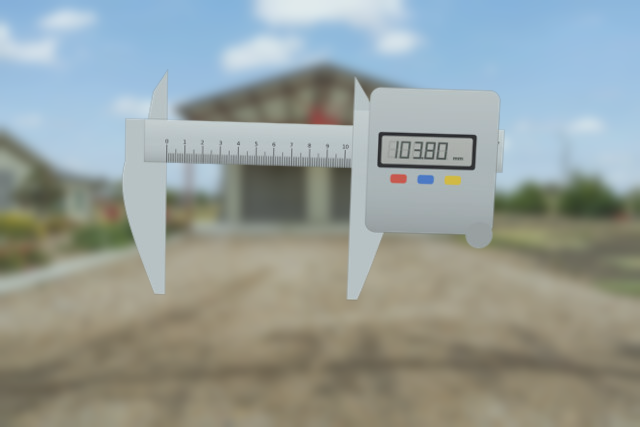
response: 103.80; mm
